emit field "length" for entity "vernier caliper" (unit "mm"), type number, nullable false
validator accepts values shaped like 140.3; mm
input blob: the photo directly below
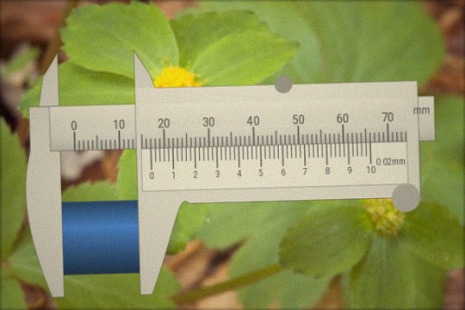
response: 17.0; mm
